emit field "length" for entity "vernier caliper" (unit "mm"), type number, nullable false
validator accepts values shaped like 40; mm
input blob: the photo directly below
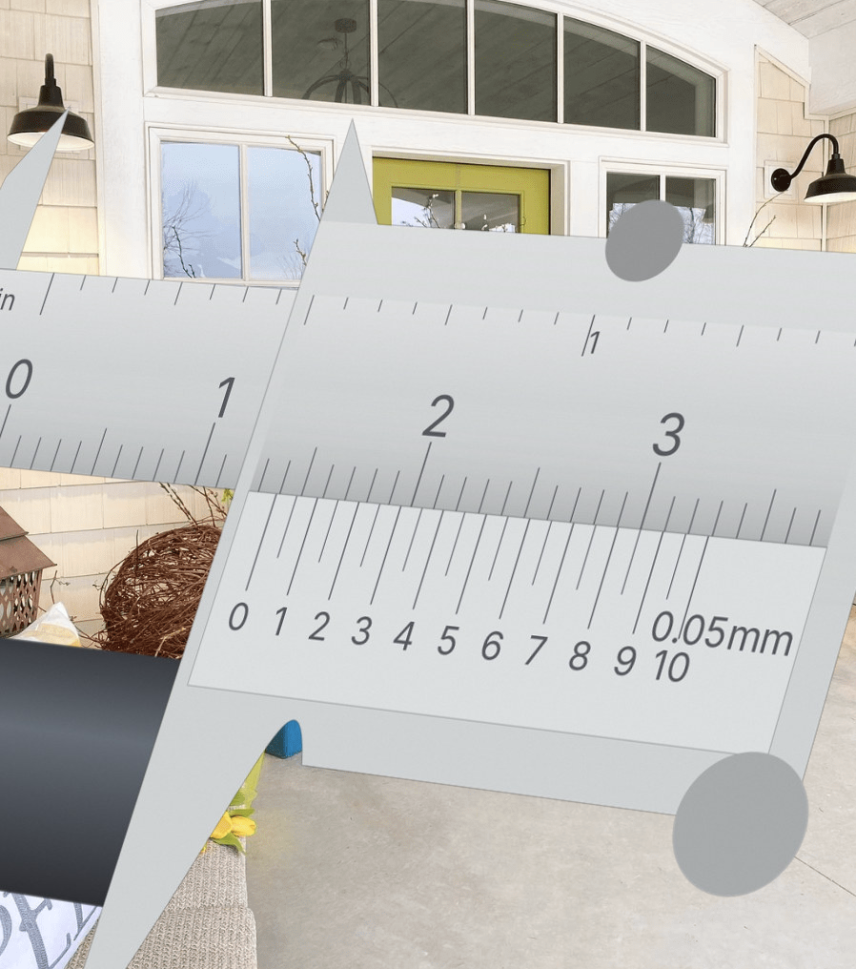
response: 13.85; mm
